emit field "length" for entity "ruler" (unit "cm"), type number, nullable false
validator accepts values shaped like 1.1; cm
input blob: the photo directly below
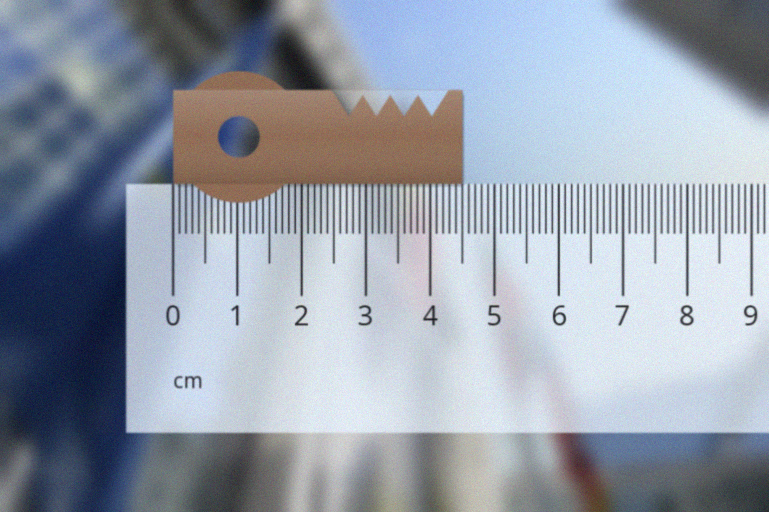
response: 4.5; cm
